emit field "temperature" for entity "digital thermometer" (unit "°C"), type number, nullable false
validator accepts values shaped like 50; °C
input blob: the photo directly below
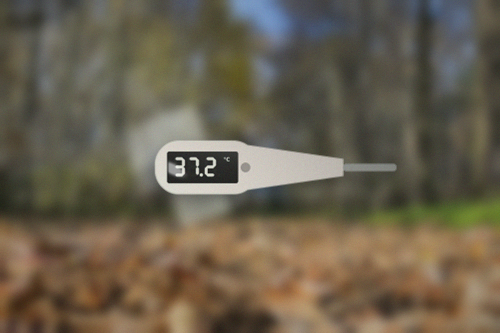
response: 37.2; °C
